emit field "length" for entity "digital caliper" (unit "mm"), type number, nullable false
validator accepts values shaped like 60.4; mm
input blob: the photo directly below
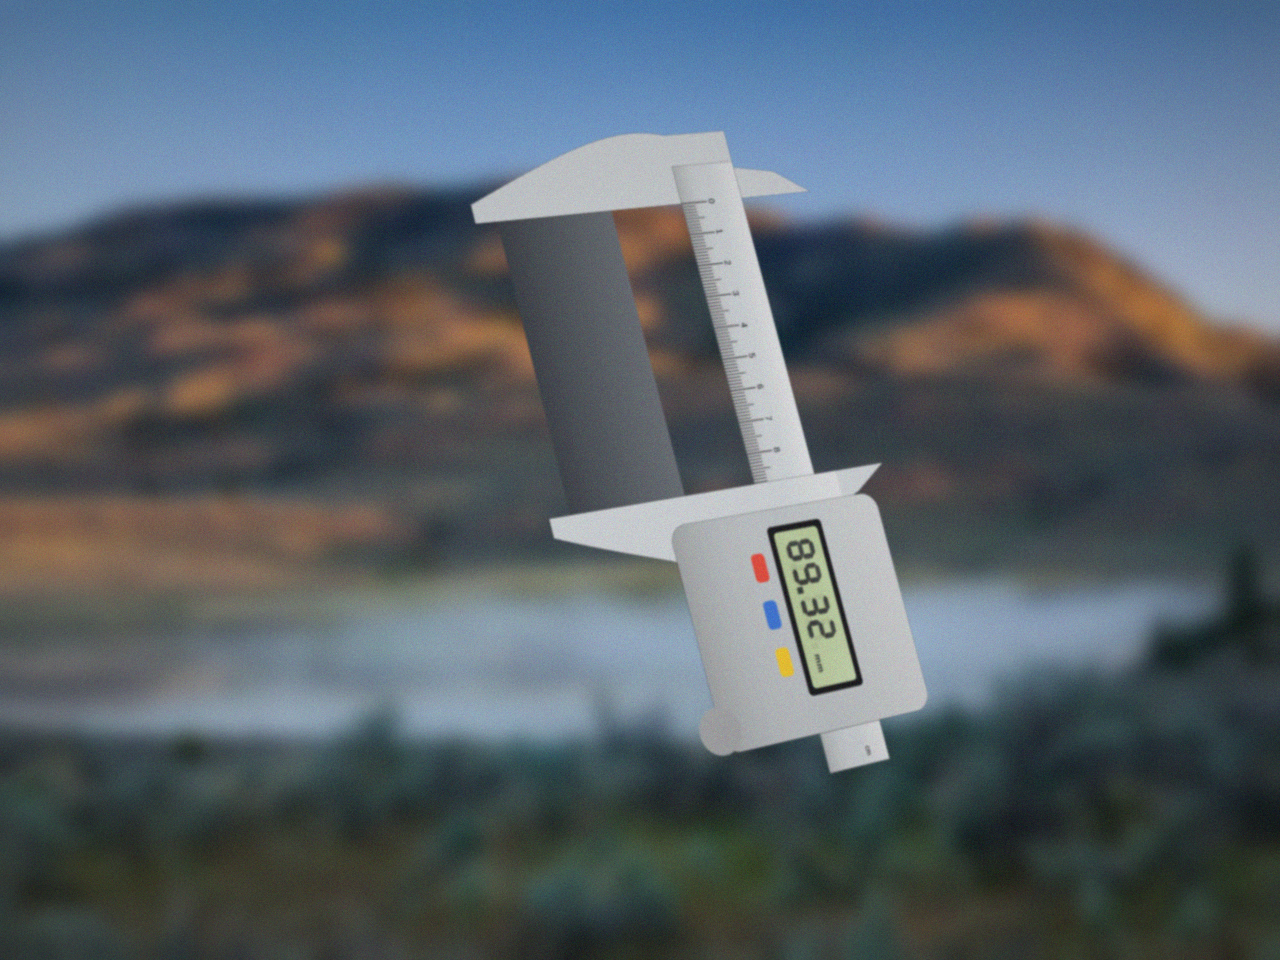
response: 89.32; mm
